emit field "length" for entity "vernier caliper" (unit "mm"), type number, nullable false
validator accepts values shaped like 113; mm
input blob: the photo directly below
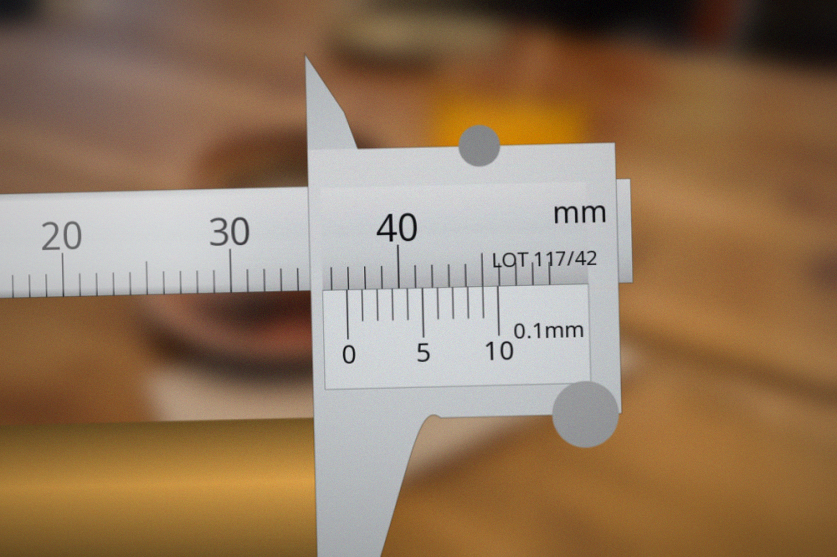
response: 36.9; mm
